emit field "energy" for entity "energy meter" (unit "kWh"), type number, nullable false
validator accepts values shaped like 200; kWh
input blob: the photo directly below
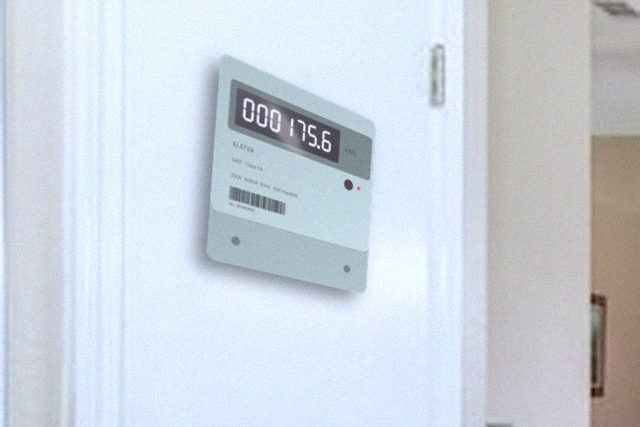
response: 175.6; kWh
